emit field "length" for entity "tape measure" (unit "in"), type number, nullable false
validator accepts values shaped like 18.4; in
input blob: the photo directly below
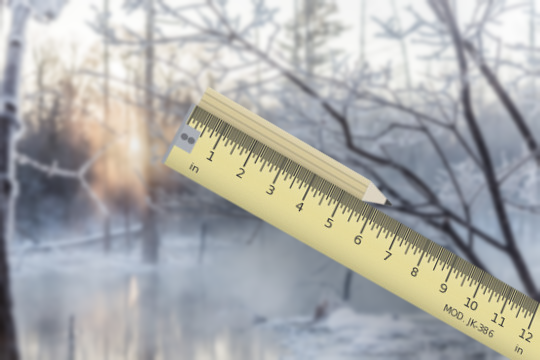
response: 6.5; in
